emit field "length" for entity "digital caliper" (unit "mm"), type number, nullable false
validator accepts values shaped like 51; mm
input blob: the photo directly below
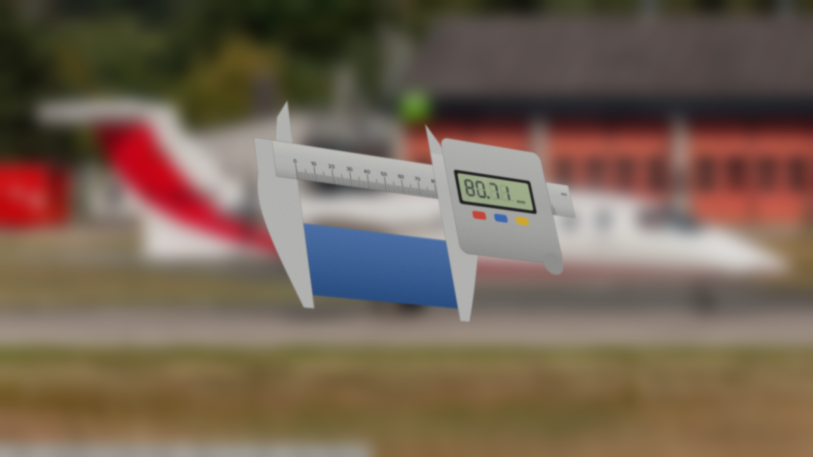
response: 80.71; mm
